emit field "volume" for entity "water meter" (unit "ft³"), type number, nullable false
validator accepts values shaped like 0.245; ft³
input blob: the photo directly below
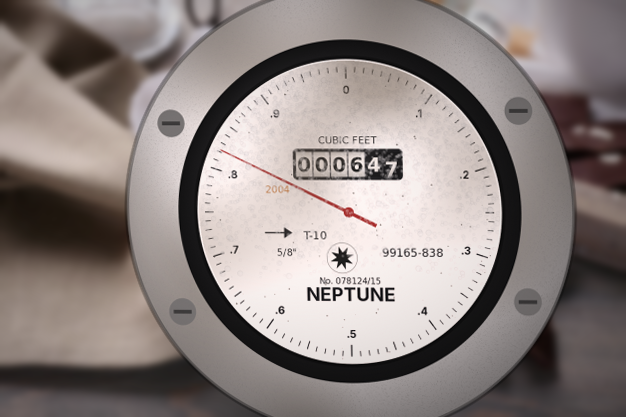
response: 646.82; ft³
